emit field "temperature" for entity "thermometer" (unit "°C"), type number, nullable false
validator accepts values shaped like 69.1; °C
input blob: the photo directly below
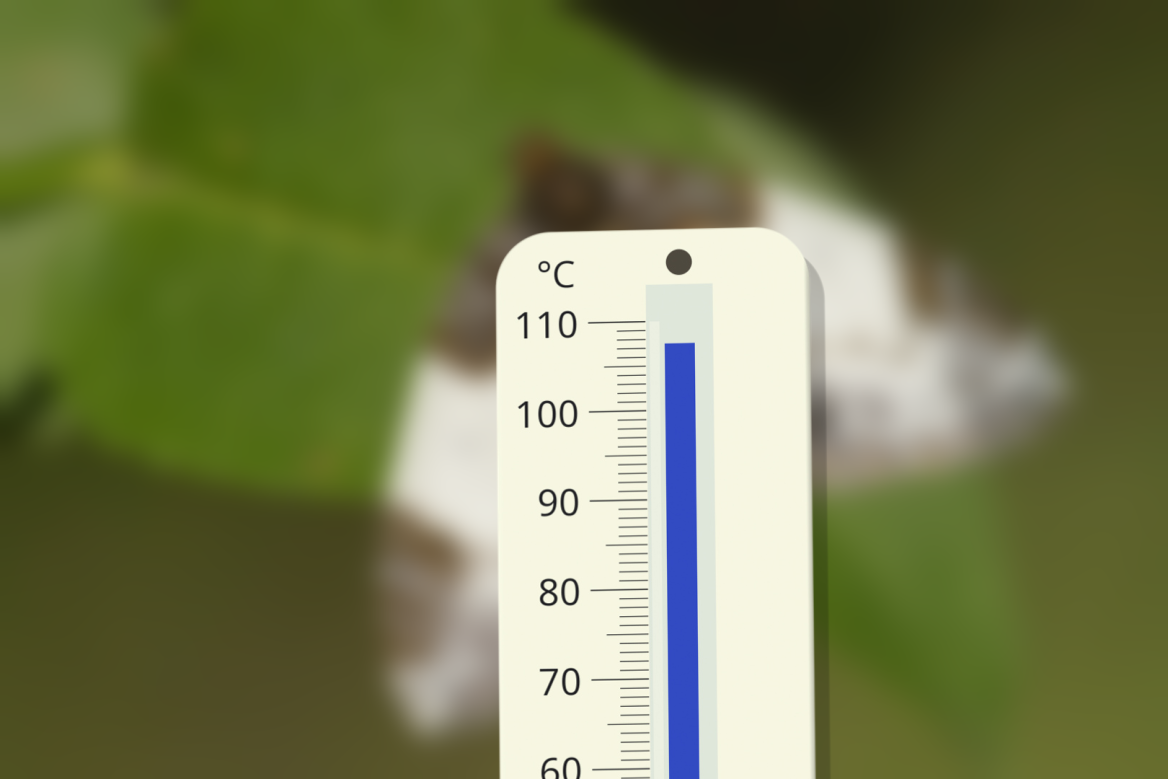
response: 107.5; °C
